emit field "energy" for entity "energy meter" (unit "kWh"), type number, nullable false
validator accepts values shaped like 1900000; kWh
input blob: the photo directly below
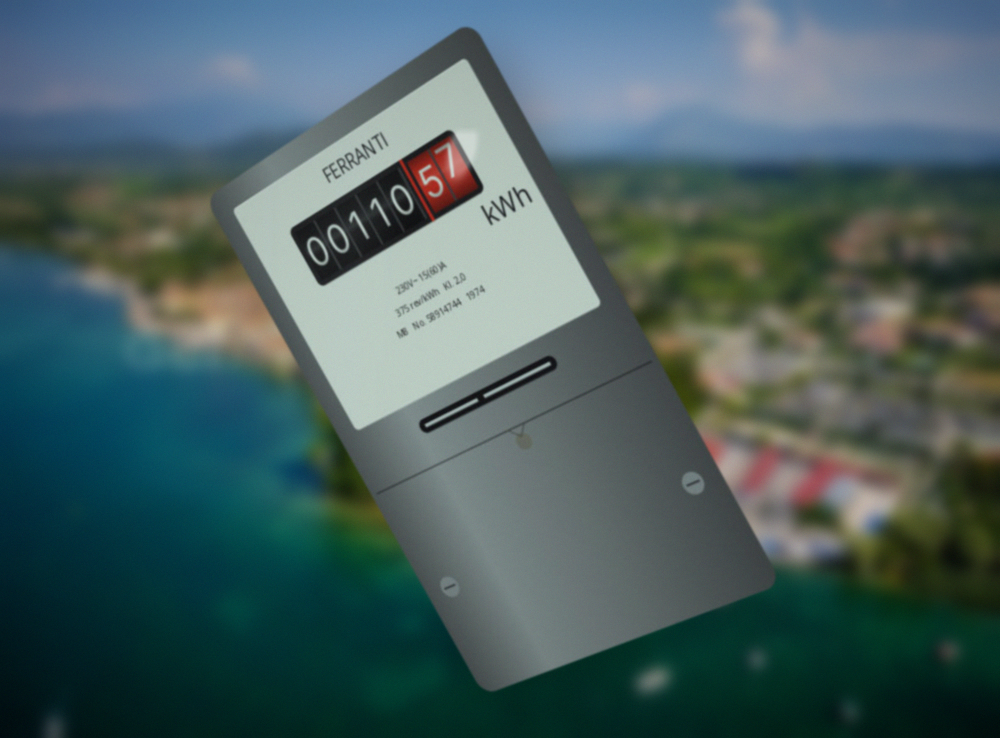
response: 110.57; kWh
